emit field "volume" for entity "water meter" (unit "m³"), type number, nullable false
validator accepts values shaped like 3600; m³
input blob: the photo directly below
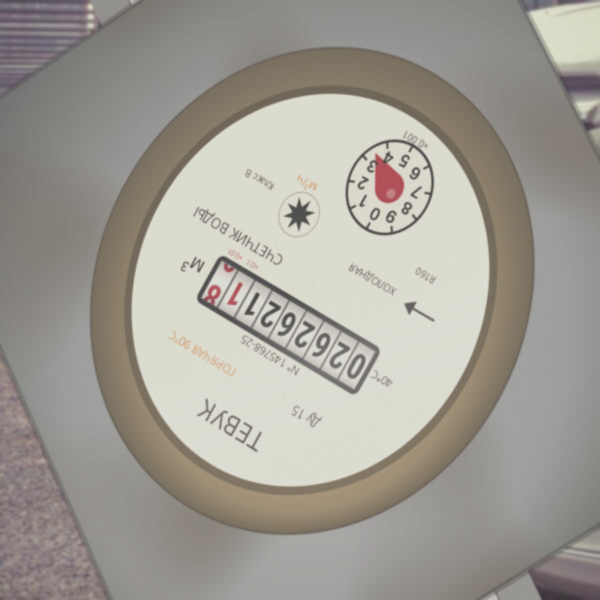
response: 262621.183; m³
